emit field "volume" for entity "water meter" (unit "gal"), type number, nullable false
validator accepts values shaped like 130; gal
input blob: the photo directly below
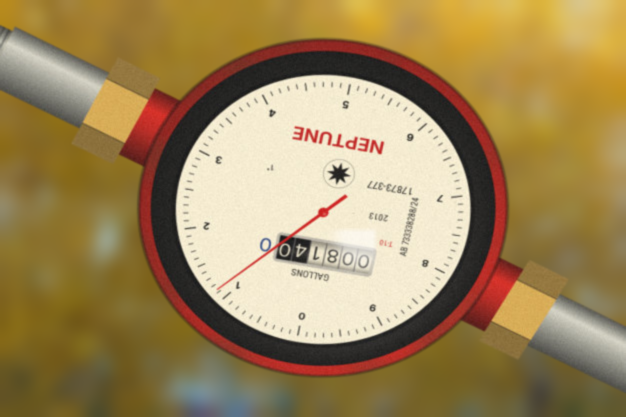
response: 81401.1; gal
